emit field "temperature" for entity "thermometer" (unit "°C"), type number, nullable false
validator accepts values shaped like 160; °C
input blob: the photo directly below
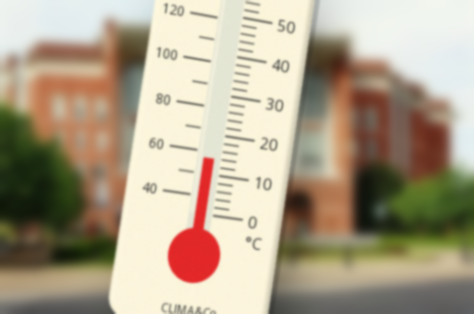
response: 14; °C
